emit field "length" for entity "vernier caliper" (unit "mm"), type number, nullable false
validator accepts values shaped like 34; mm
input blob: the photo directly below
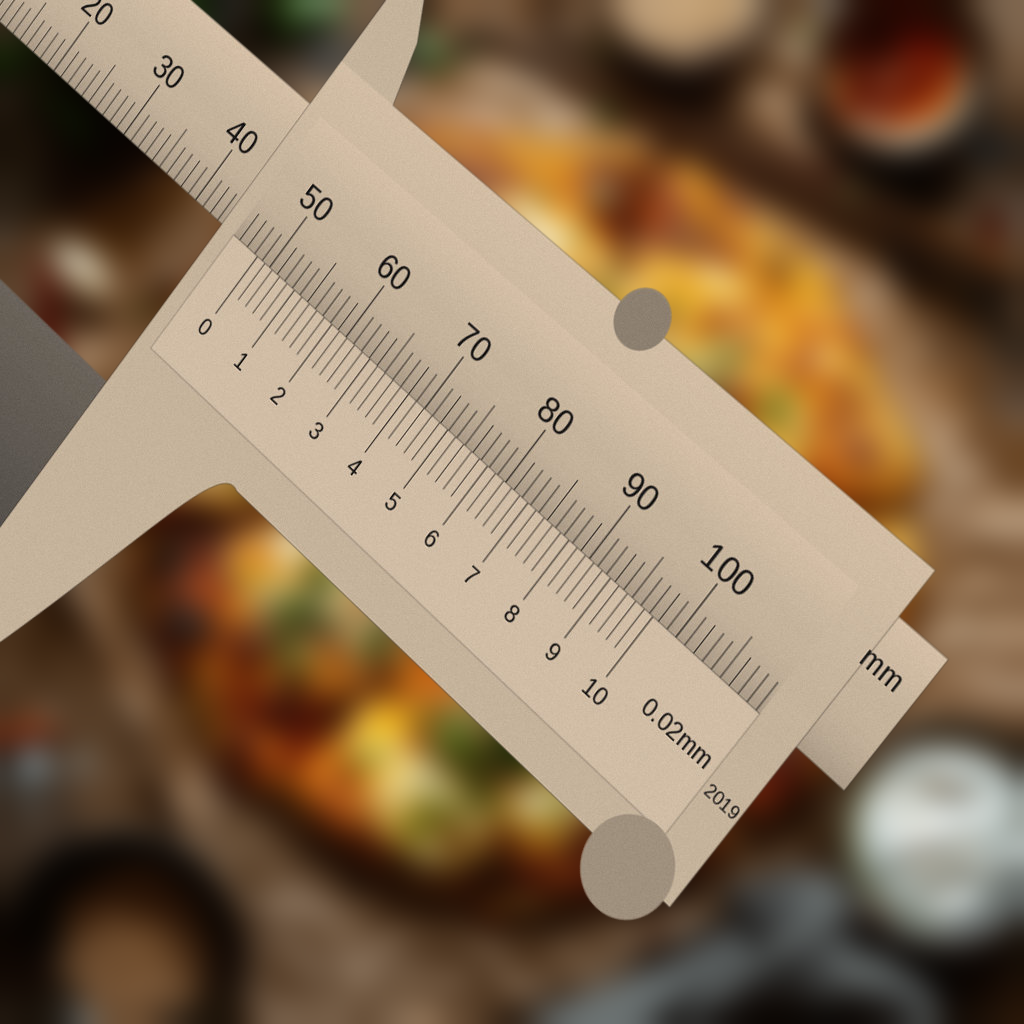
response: 48.4; mm
